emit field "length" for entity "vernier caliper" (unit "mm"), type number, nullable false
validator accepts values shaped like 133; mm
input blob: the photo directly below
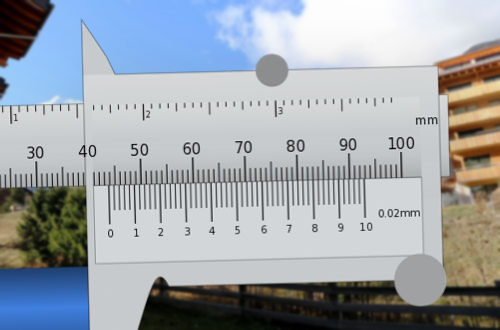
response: 43.8; mm
